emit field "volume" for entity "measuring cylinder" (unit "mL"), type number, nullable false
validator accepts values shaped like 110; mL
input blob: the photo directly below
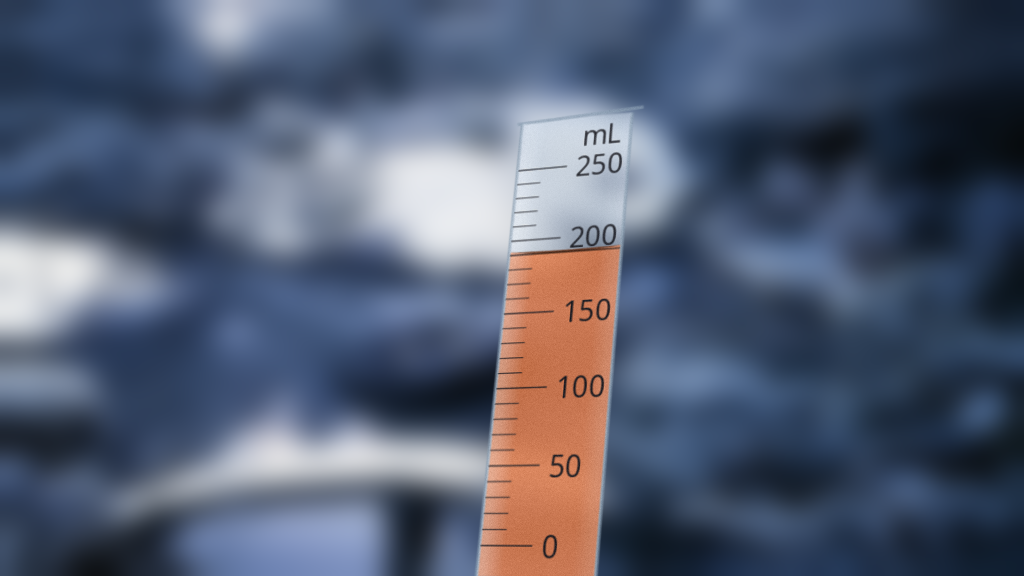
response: 190; mL
